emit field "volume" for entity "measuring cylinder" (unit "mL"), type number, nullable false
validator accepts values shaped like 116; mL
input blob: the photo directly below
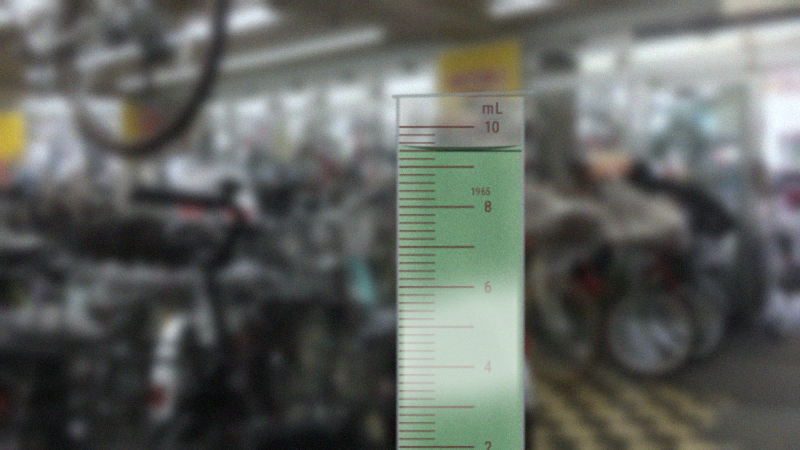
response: 9.4; mL
